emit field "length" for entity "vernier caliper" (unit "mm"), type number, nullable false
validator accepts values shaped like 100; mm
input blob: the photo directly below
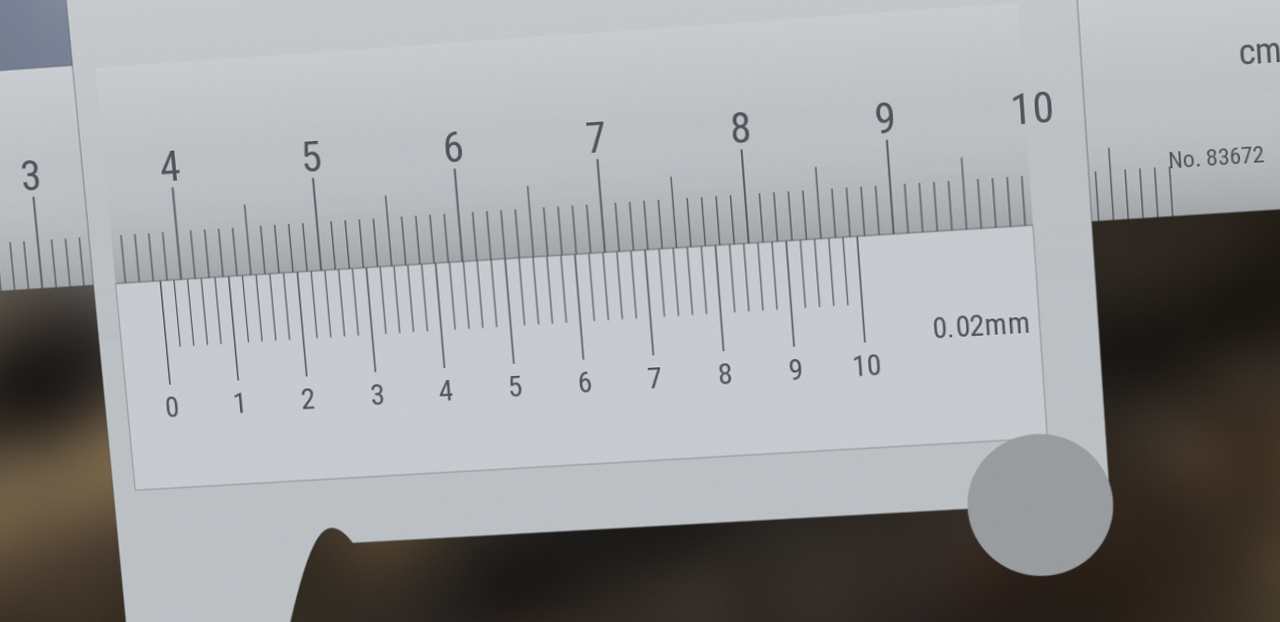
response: 38.5; mm
